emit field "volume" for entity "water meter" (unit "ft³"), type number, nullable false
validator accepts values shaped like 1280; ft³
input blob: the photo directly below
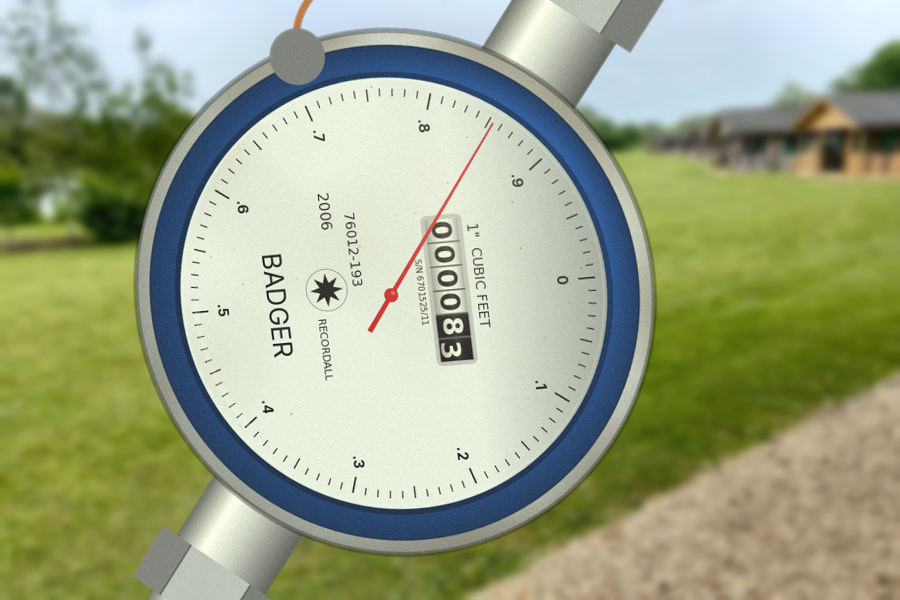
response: 82.85; ft³
